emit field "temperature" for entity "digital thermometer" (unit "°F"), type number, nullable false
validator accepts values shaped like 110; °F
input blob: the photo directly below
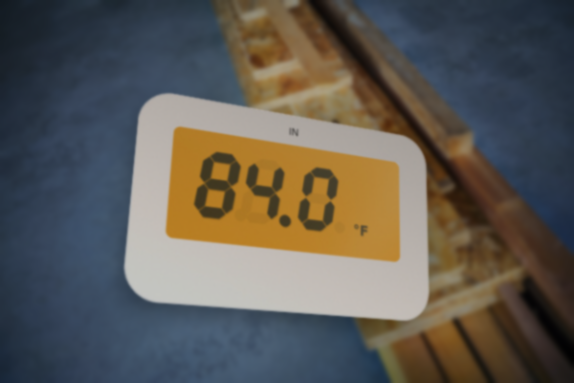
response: 84.0; °F
